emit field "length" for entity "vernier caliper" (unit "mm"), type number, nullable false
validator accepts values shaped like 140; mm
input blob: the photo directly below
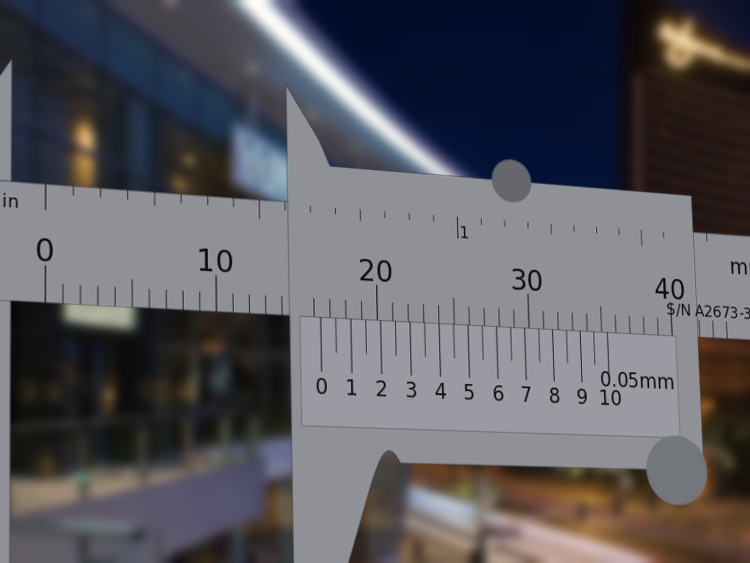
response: 16.4; mm
